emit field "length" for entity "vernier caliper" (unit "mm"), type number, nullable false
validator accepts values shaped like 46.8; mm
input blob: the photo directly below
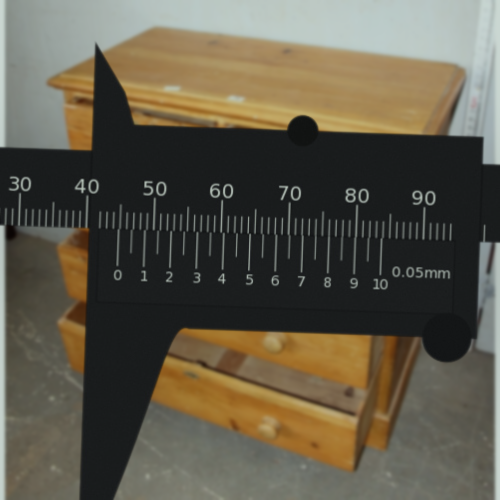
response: 44.8; mm
